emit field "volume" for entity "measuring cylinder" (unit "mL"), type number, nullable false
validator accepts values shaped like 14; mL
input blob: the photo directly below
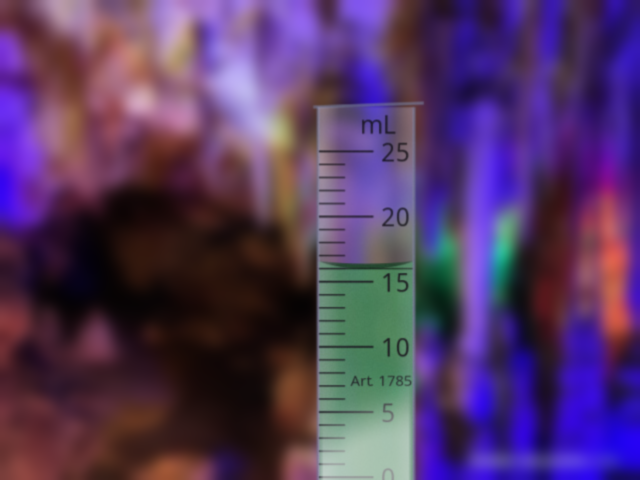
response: 16; mL
